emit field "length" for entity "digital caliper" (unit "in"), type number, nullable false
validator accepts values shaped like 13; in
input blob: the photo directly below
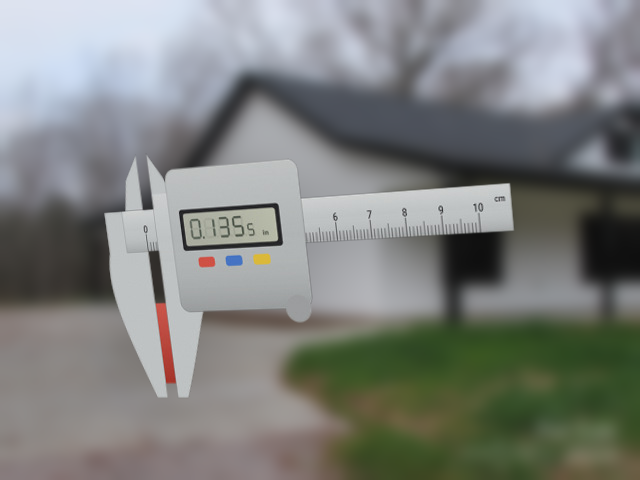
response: 0.1355; in
